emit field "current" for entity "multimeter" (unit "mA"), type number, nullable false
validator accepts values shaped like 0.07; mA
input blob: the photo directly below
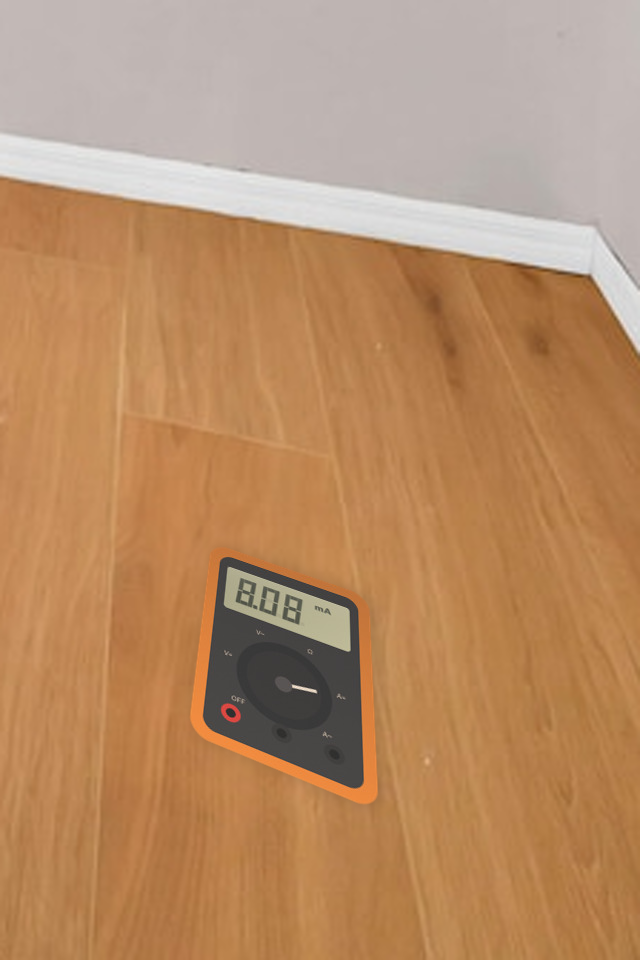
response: 8.08; mA
